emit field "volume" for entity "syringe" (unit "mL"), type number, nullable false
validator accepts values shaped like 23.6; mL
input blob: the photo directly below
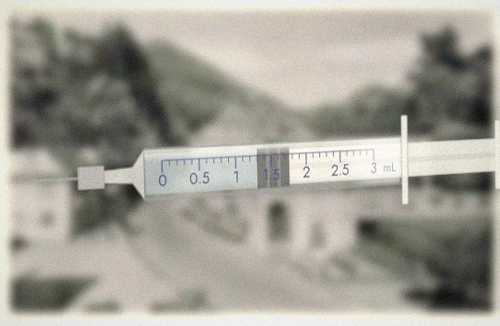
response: 1.3; mL
